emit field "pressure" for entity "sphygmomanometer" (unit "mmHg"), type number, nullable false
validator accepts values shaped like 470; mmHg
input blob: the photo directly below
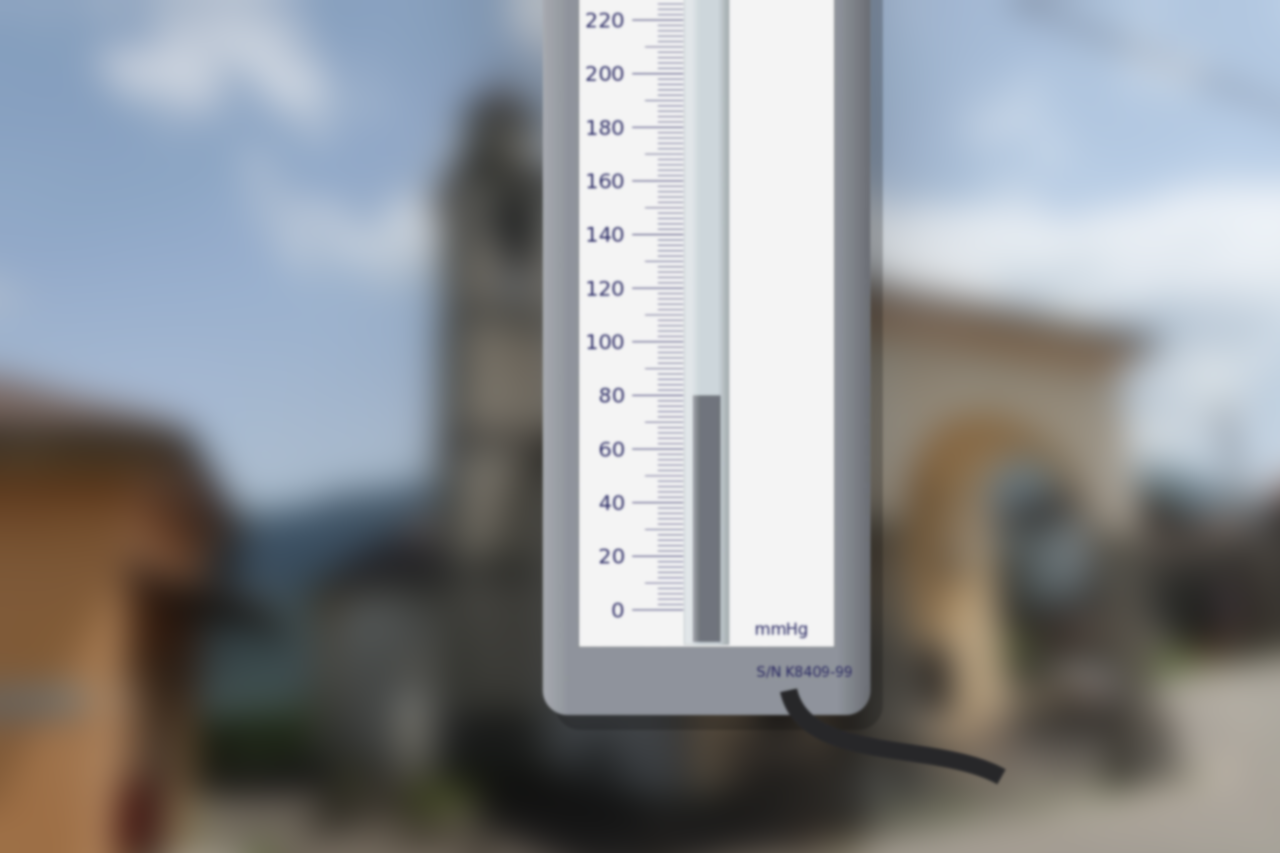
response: 80; mmHg
